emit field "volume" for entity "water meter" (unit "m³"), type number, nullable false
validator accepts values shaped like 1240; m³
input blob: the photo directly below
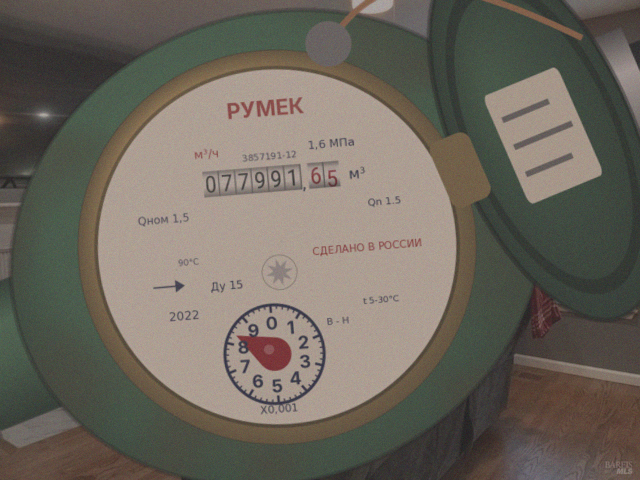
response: 77991.648; m³
